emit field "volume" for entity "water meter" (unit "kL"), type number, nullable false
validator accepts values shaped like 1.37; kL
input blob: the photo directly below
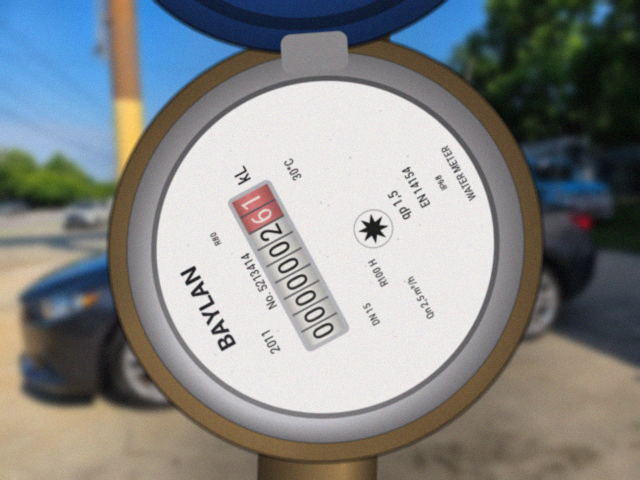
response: 2.61; kL
